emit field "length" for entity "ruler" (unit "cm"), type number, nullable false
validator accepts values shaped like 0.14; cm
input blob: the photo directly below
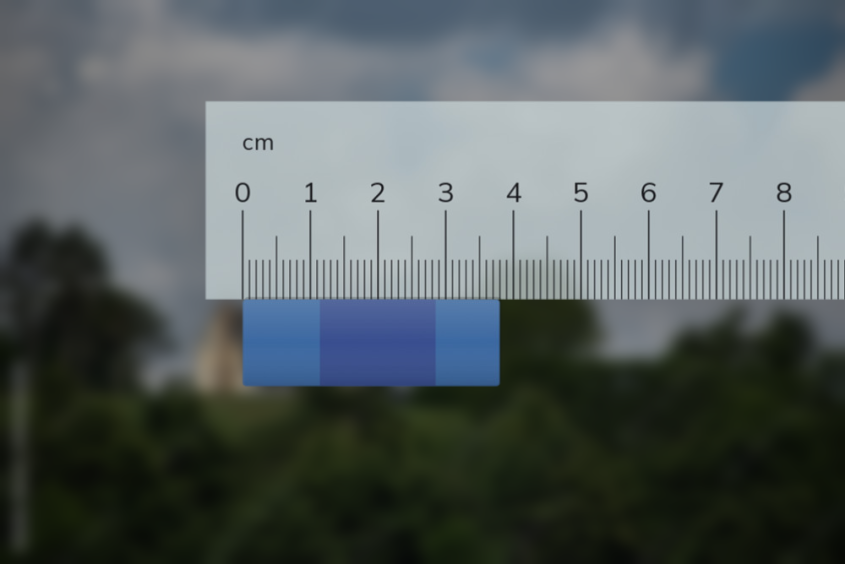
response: 3.8; cm
